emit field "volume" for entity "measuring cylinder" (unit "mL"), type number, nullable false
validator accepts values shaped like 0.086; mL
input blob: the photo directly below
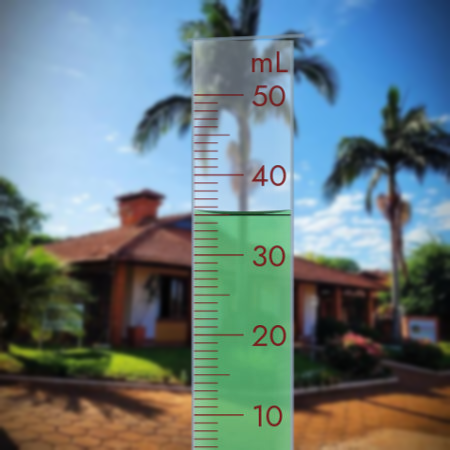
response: 35; mL
